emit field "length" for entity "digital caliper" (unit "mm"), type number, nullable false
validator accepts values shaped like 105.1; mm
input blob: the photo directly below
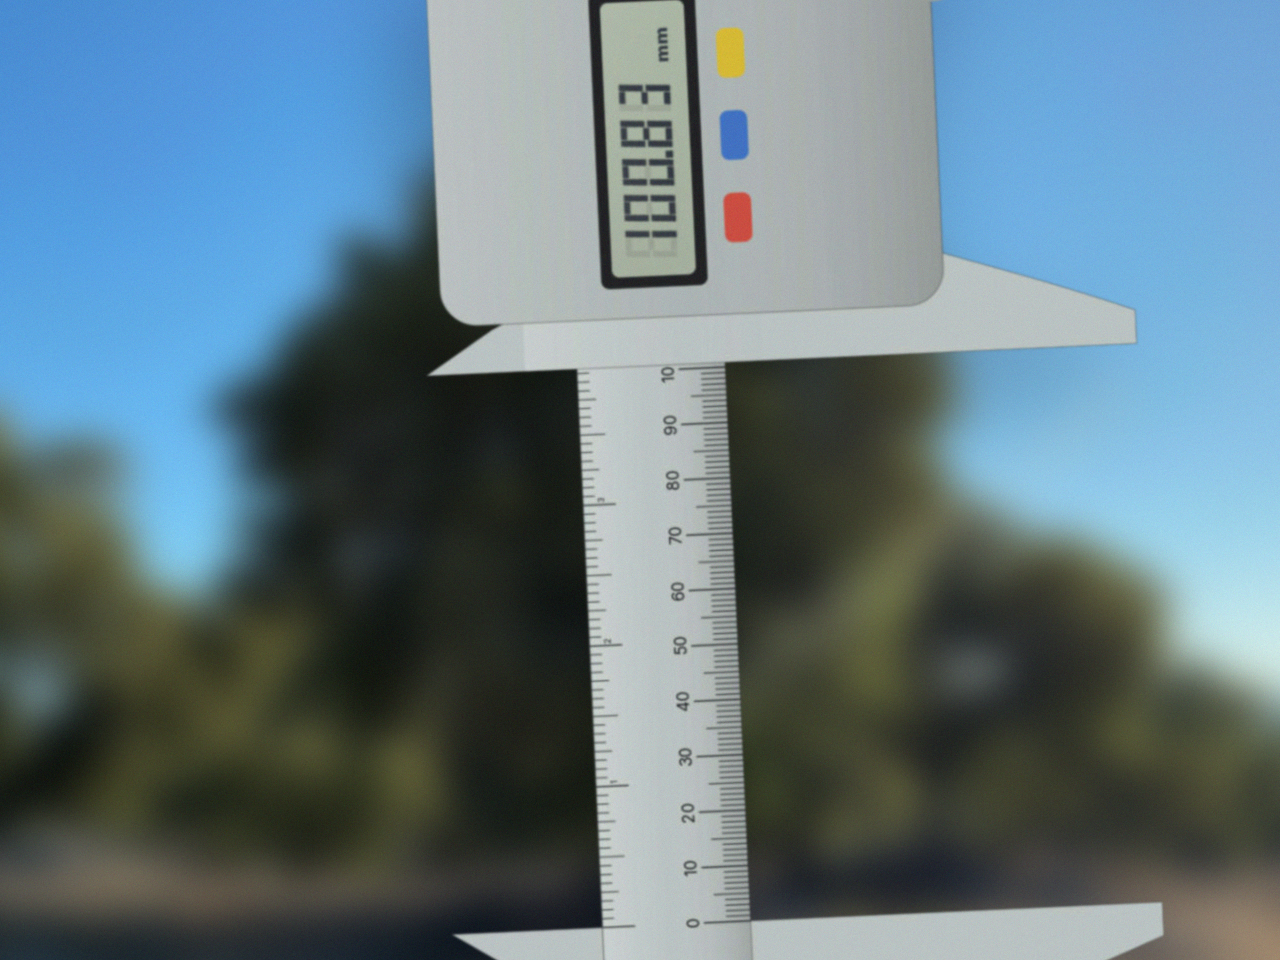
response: 100.83; mm
